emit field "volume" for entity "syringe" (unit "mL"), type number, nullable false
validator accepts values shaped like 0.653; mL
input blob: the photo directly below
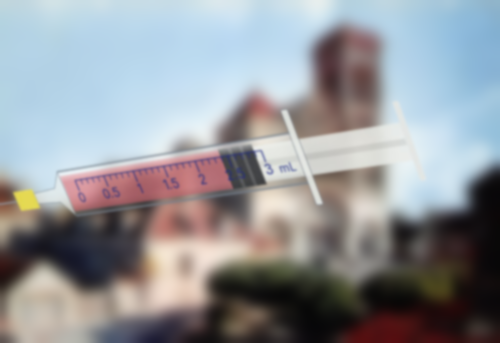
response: 2.4; mL
